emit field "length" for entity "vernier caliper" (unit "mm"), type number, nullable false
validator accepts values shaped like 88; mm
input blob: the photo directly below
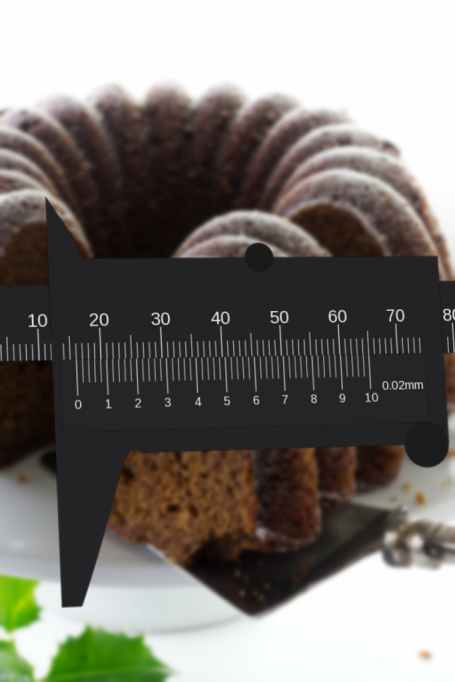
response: 16.0; mm
